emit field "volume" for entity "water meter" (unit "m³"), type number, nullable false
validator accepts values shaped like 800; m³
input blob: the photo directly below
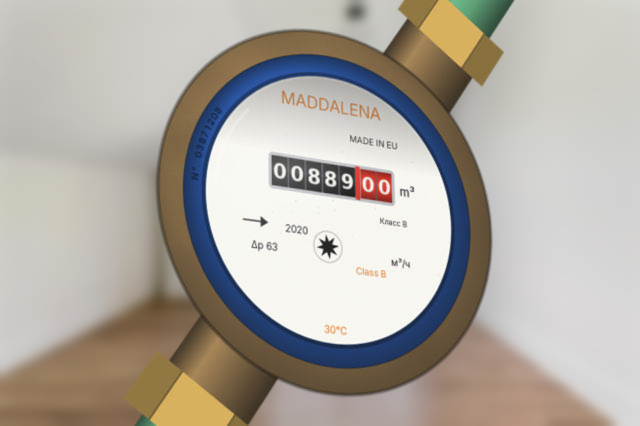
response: 889.00; m³
